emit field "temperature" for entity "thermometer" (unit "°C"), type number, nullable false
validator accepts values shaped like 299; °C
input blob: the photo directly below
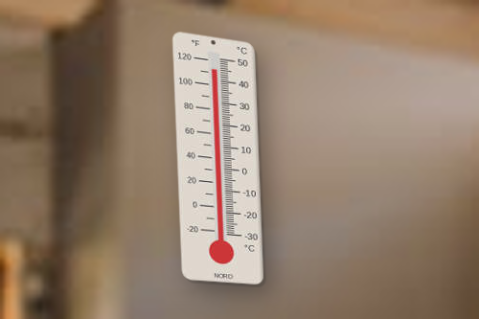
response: 45; °C
